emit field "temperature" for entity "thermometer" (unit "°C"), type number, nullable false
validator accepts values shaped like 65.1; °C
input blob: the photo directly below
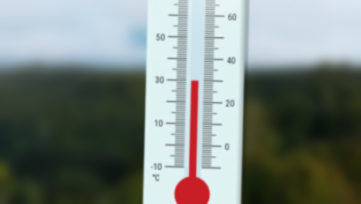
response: 30; °C
